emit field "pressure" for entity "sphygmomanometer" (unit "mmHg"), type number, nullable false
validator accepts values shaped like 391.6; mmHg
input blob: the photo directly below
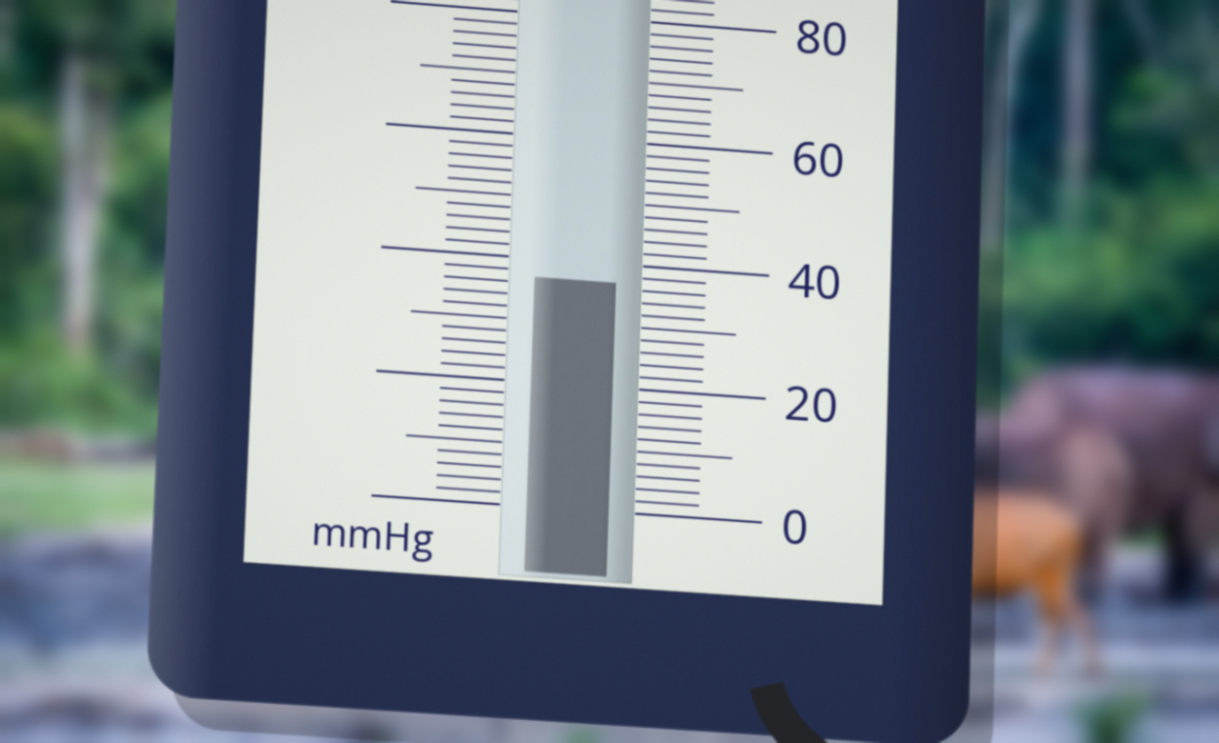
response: 37; mmHg
